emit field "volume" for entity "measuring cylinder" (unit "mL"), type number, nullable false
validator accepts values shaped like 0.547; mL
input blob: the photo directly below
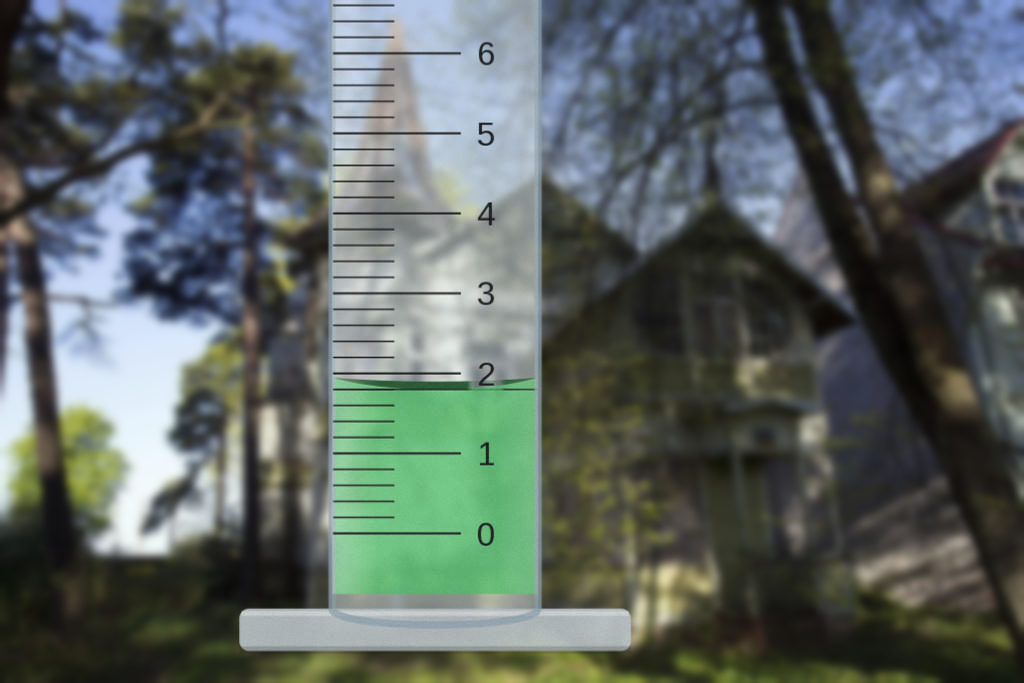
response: 1.8; mL
